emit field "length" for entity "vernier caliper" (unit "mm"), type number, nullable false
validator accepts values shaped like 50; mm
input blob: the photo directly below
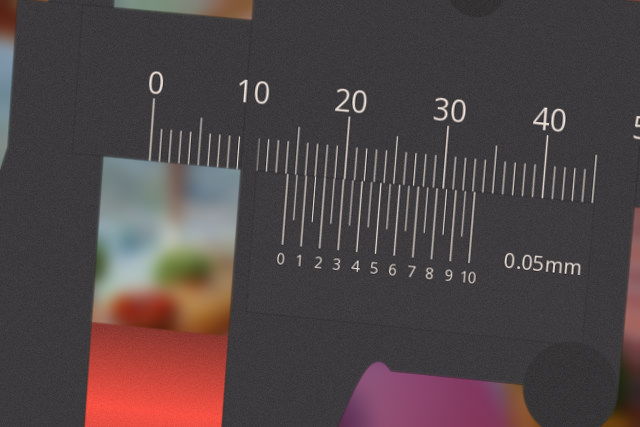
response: 14.2; mm
